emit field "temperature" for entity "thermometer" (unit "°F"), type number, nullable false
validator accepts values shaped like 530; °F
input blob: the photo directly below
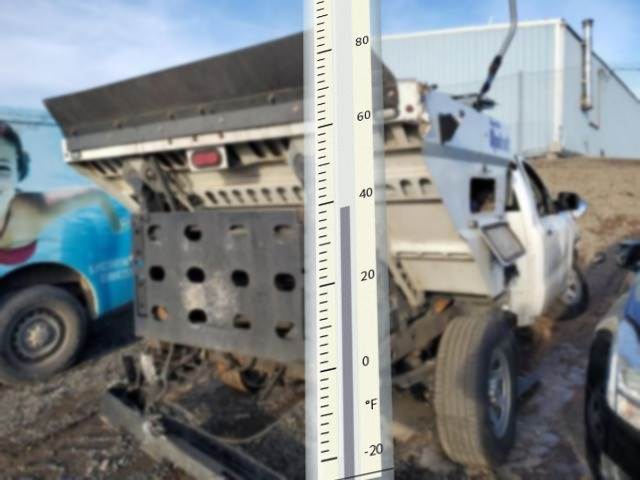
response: 38; °F
